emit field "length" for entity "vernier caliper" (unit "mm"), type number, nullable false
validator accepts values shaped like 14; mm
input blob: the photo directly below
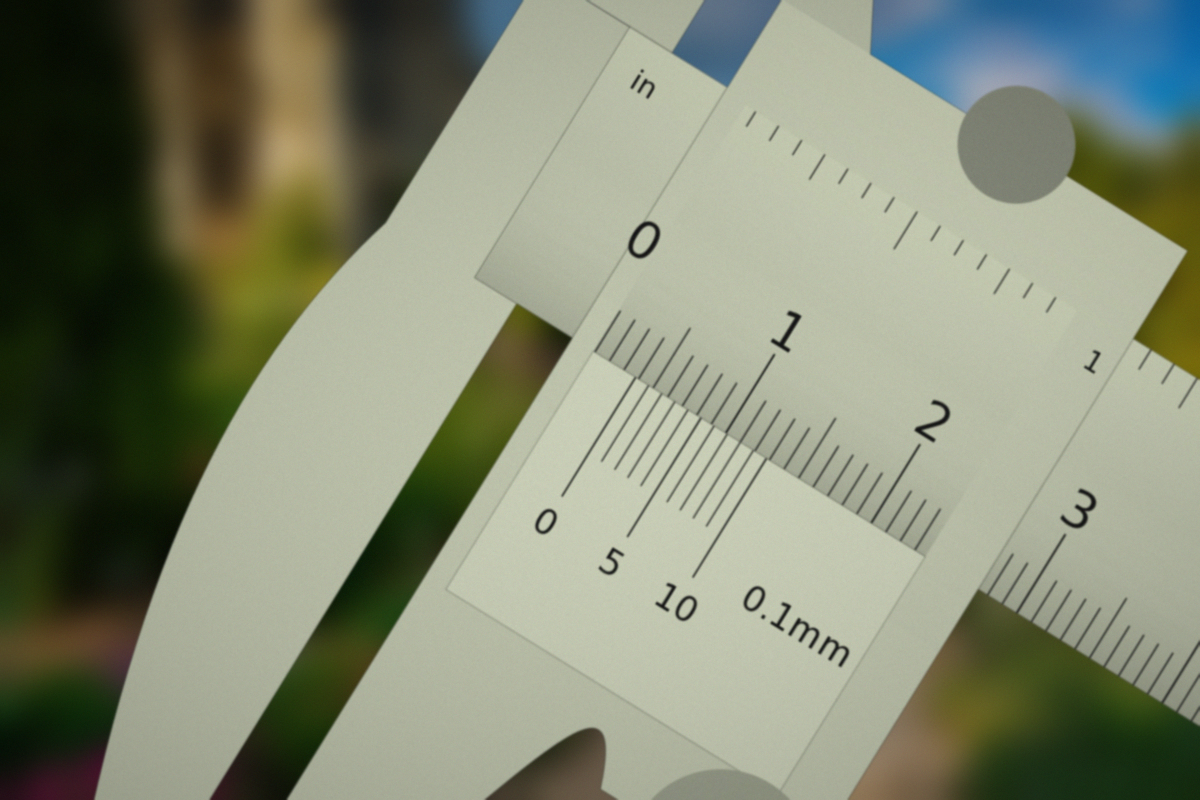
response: 3.8; mm
